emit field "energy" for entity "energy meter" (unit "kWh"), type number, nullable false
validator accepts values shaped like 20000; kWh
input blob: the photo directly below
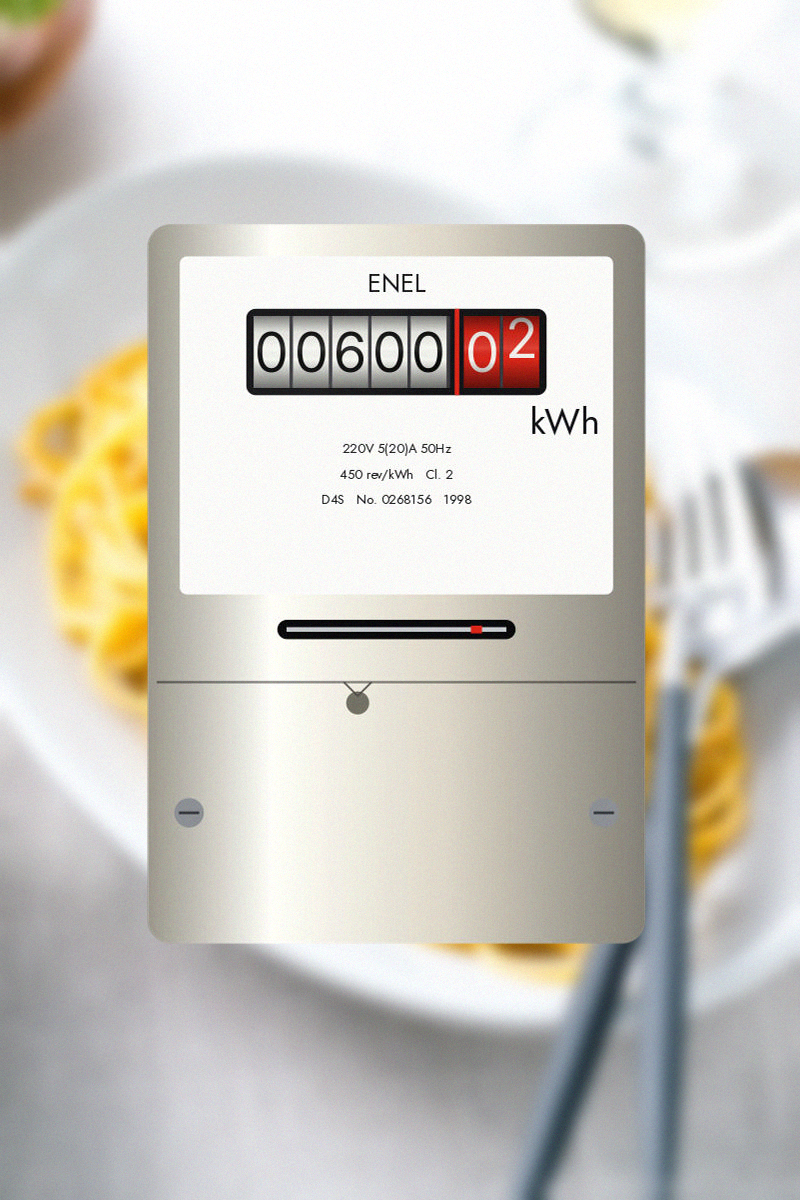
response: 600.02; kWh
